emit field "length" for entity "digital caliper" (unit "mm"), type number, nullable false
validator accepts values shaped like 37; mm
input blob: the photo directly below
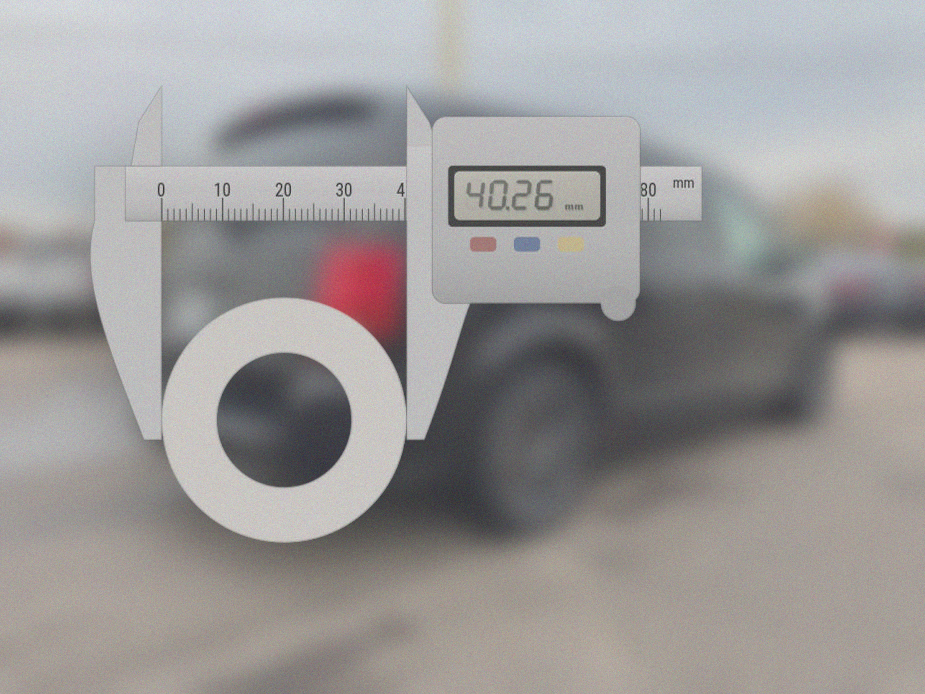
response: 40.26; mm
